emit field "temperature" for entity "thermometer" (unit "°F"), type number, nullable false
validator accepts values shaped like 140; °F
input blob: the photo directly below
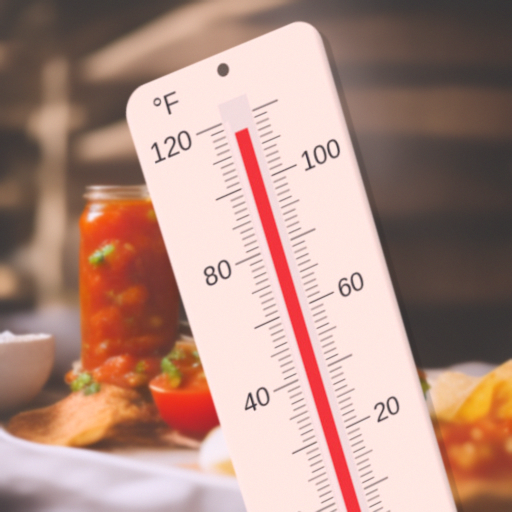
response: 116; °F
